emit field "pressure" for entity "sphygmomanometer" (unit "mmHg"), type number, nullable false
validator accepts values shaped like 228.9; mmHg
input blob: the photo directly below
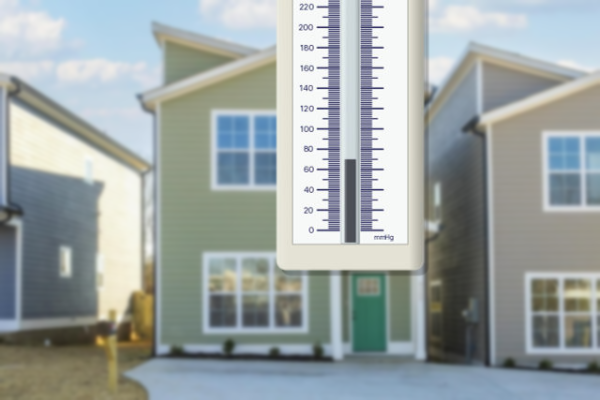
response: 70; mmHg
